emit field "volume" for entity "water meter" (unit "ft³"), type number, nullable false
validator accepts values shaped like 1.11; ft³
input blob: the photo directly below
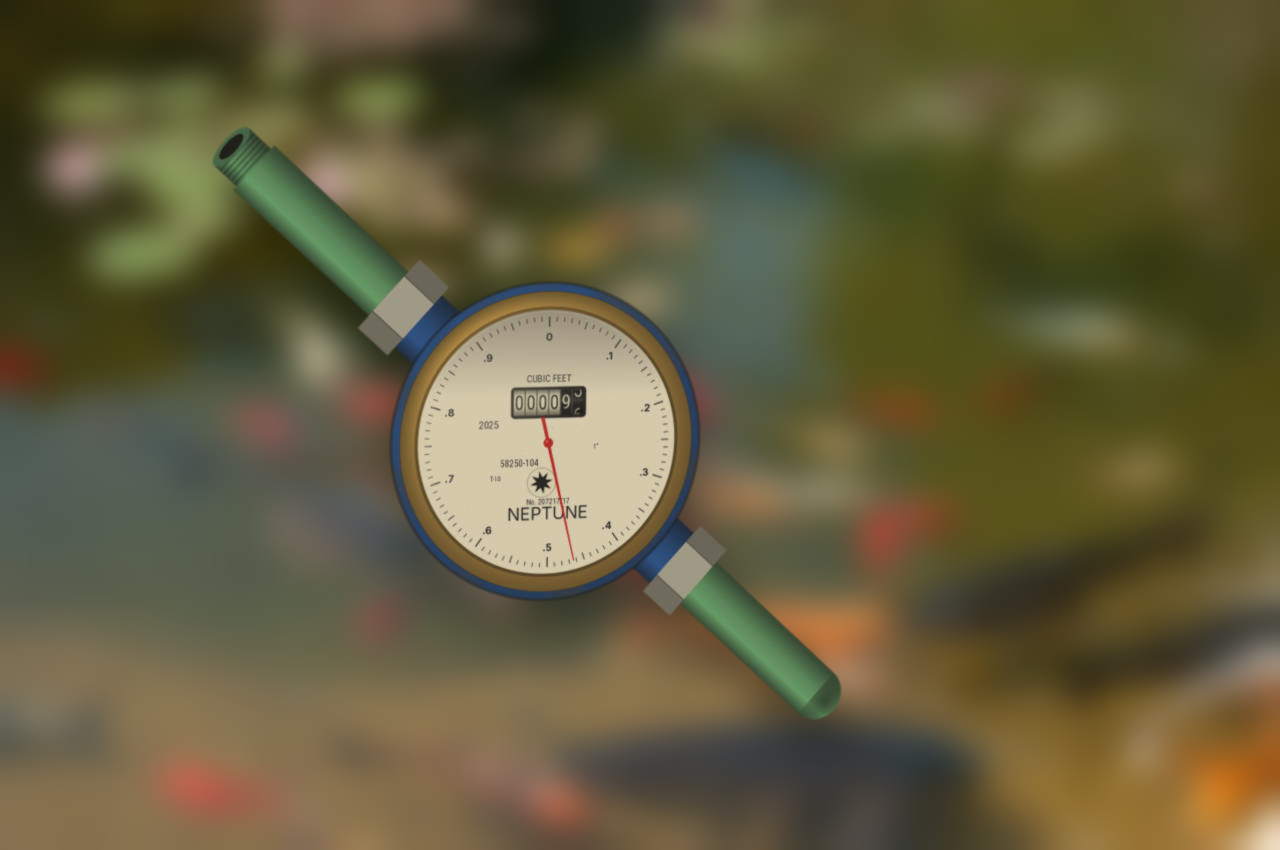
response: 95.46; ft³
